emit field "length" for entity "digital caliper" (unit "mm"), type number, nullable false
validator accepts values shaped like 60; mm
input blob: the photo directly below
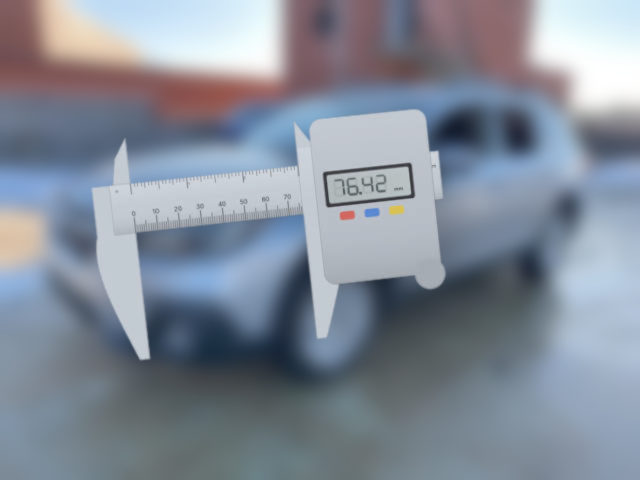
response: 76.42; mm
